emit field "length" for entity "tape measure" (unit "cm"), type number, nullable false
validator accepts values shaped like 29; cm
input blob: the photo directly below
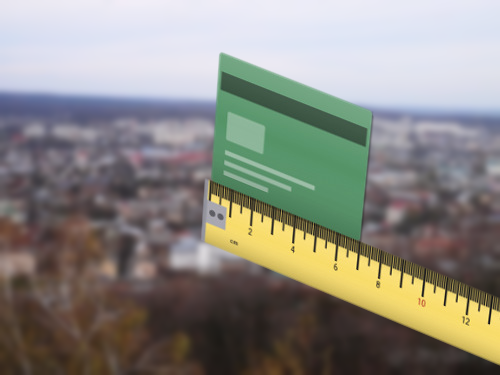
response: 7; cm
